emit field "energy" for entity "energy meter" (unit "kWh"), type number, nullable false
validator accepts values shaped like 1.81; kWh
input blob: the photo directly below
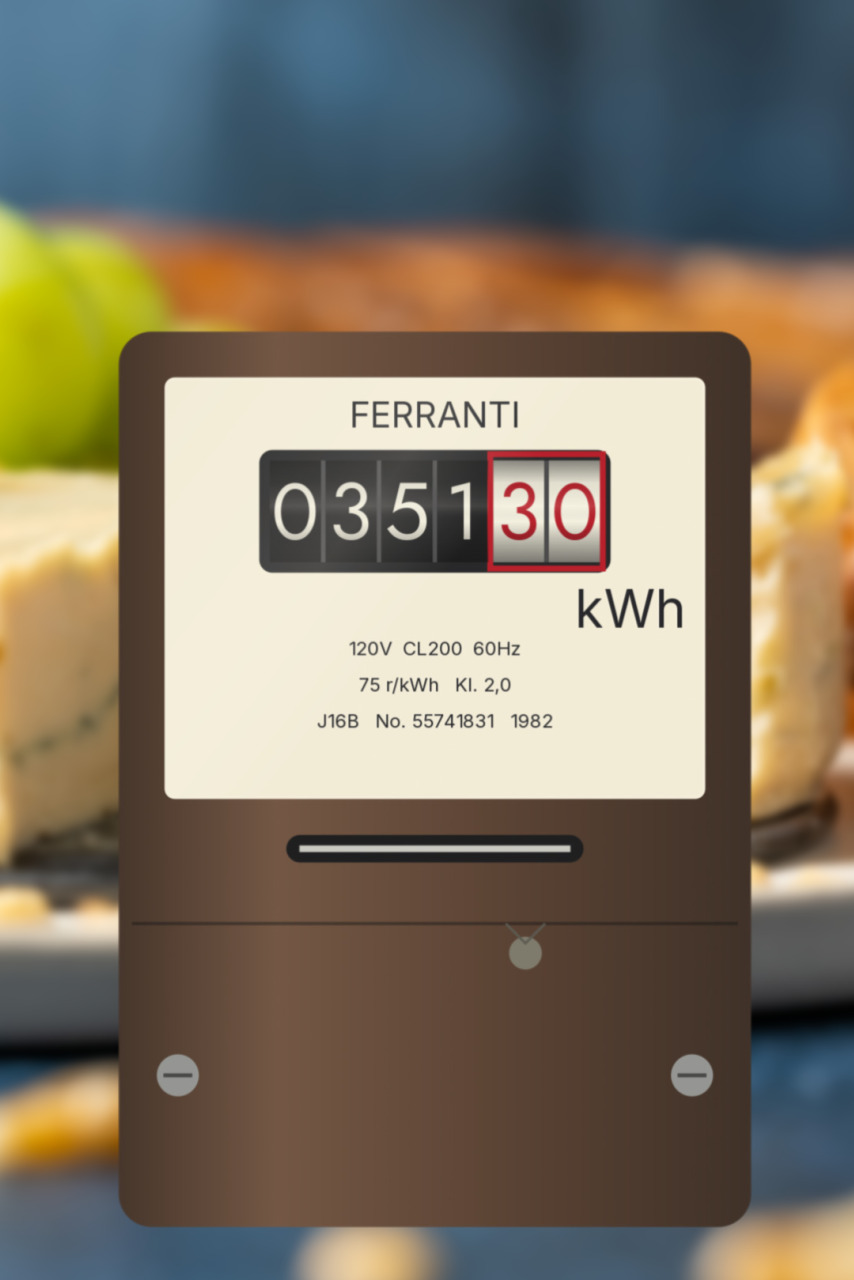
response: 351.30; kWh
